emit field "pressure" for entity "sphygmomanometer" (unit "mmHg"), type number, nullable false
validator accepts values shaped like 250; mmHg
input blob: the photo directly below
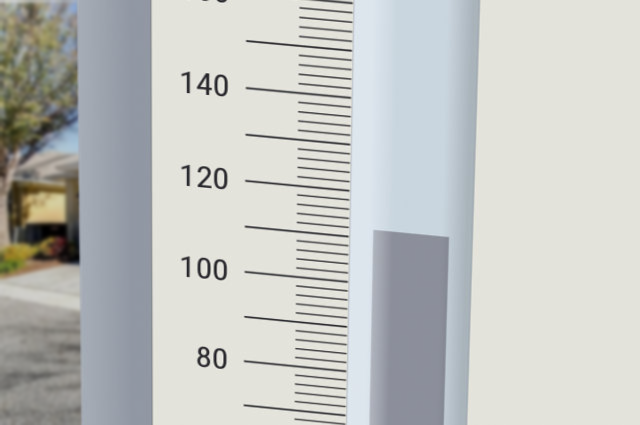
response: 112; mmHg
